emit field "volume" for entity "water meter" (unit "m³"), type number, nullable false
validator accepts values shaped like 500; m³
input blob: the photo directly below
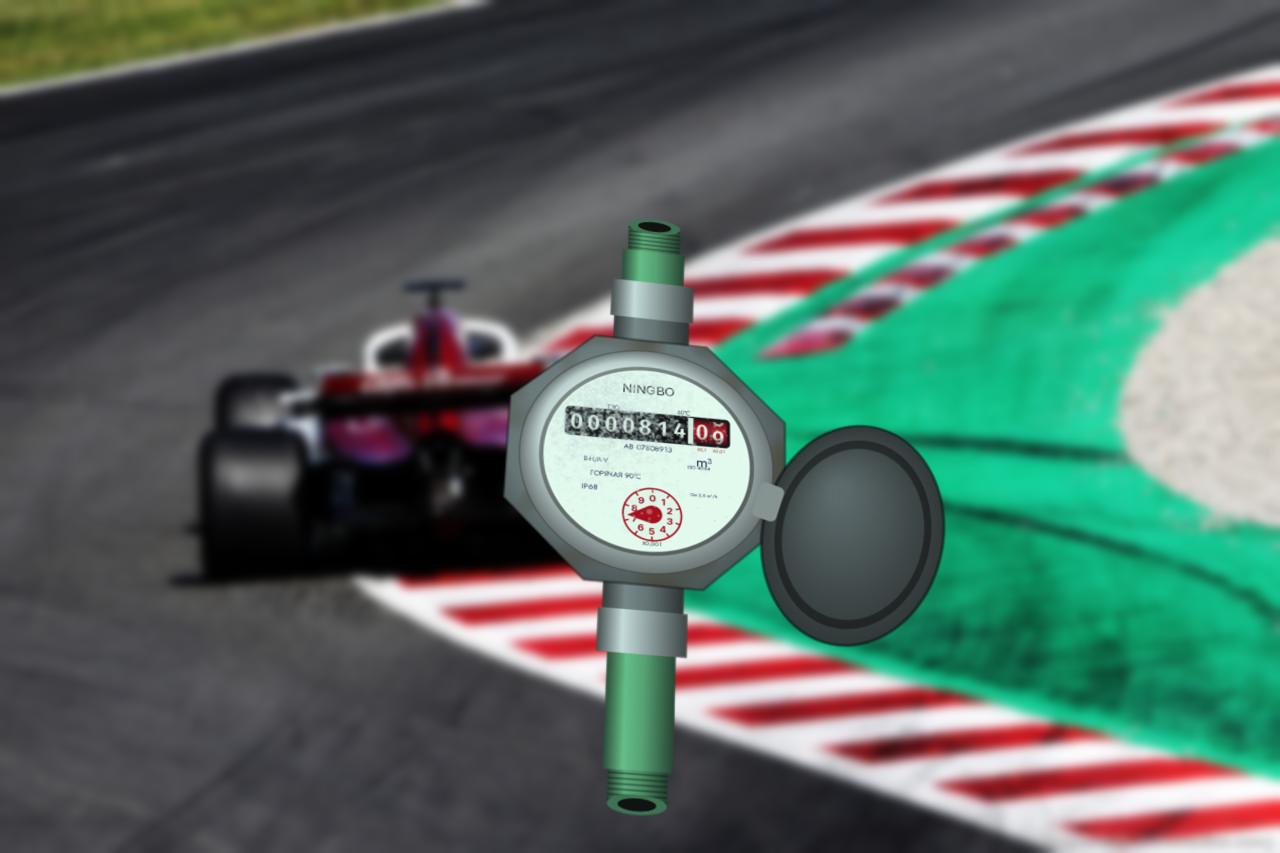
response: 814.087; m³
